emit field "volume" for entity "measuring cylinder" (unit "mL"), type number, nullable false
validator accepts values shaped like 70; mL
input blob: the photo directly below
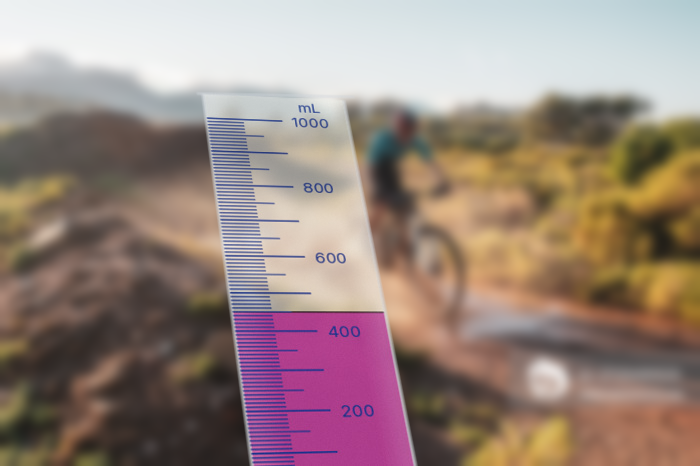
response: 450; mL
